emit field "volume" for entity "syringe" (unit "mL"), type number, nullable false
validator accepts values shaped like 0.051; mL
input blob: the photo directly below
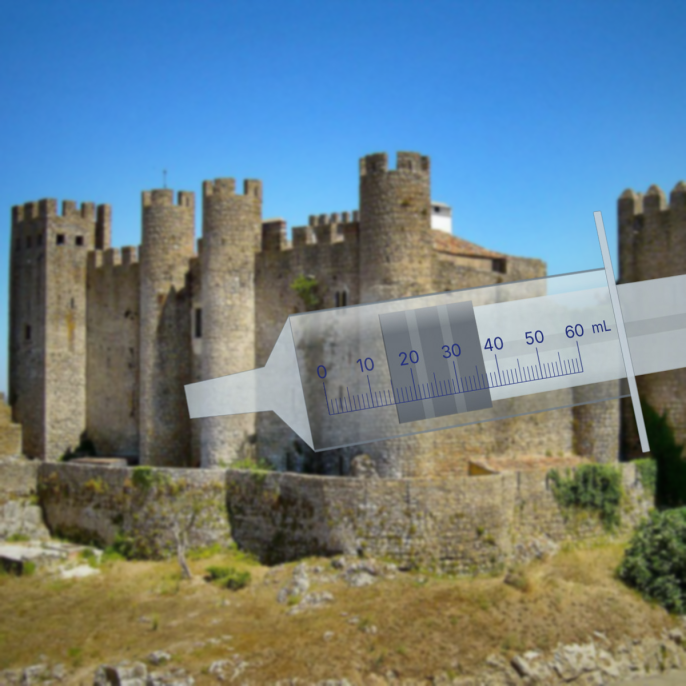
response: 15; mL
